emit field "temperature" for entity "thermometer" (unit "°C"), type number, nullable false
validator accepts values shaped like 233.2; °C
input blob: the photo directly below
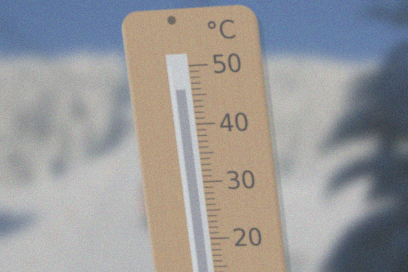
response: 46; °C
